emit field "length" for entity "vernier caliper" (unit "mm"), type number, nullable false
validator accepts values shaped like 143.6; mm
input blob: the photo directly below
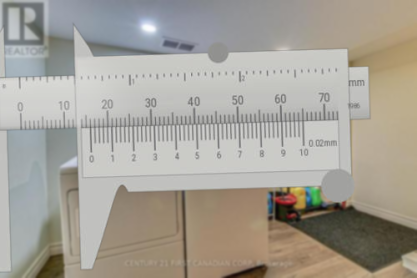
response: 16.0; mm
